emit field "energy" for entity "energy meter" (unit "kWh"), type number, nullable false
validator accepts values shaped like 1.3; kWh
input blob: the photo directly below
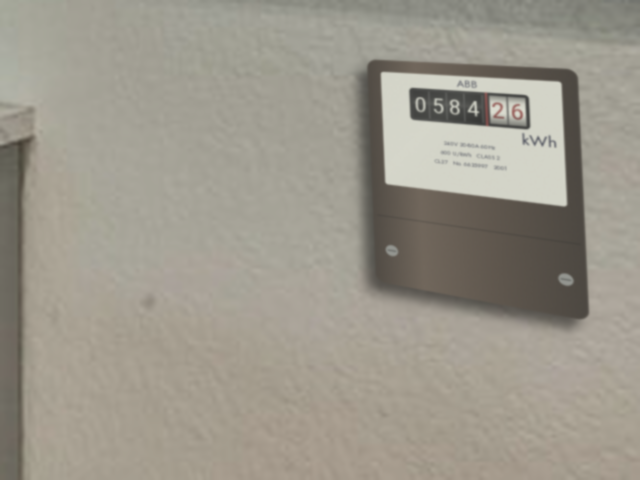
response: 584.26; kWh
